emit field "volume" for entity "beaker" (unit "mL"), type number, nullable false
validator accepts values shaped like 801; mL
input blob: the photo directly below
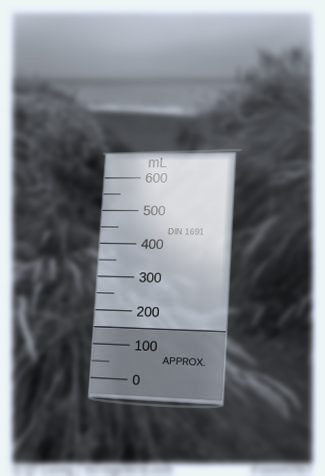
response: 150; mL
